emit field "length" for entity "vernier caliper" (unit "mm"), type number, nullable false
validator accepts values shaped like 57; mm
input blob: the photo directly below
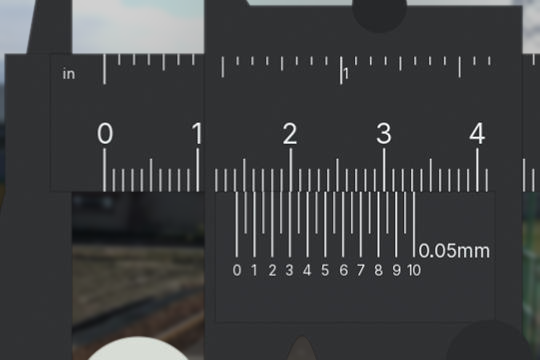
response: 14.2; mm
